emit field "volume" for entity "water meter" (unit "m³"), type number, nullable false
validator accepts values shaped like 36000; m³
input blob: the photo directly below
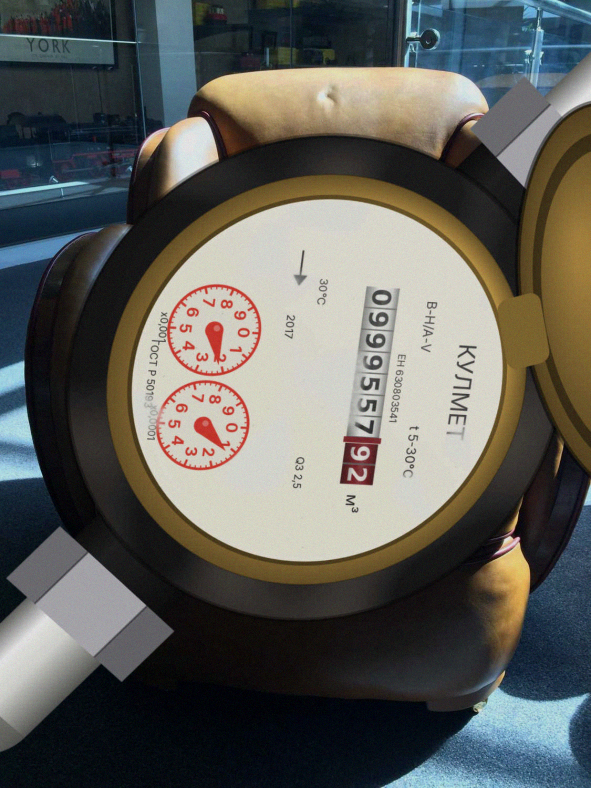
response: 999557.9221; m³
